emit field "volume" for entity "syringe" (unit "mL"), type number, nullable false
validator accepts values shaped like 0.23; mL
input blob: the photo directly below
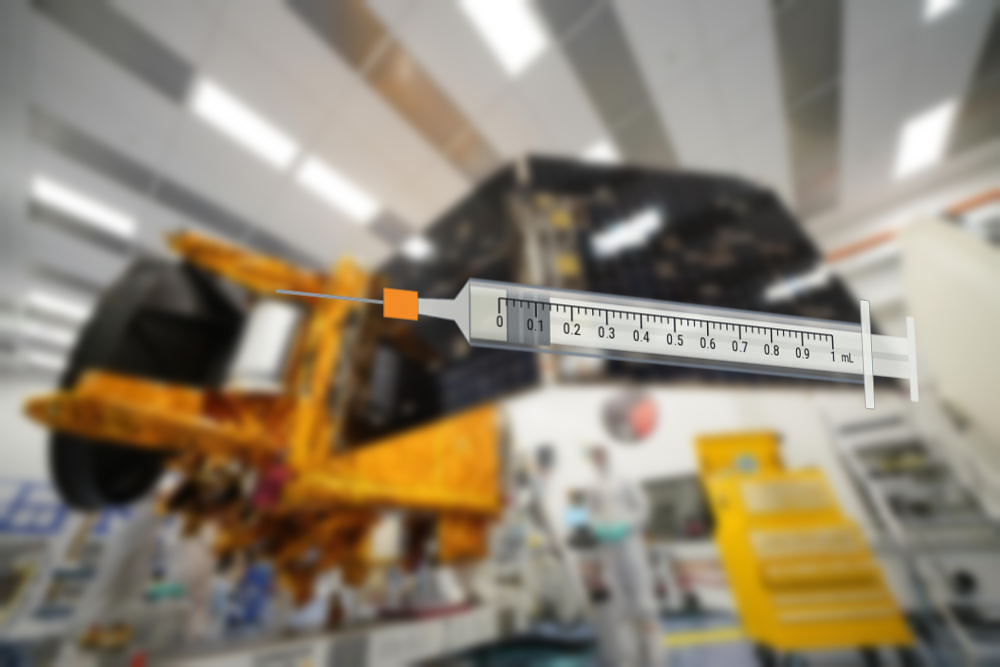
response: 0.02; mL
